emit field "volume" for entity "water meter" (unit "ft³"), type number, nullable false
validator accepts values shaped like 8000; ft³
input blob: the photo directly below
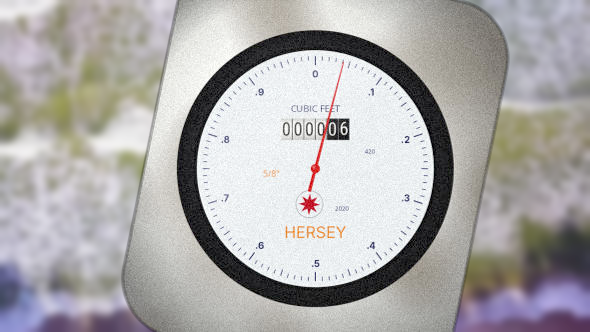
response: 6.04; ft³
